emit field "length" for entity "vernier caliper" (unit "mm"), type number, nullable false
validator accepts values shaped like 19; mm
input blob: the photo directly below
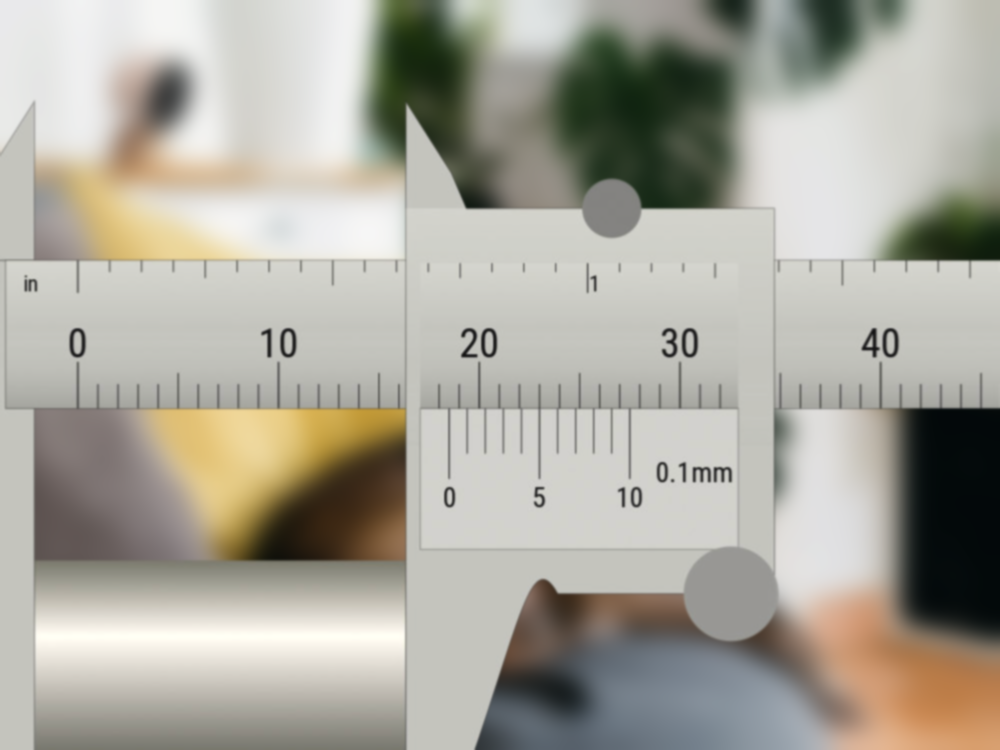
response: 18.5; mm
